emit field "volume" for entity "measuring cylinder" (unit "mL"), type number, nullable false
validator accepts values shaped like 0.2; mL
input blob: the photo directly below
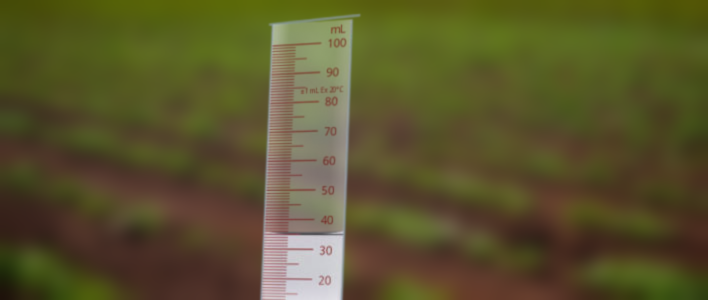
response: 35; mL
